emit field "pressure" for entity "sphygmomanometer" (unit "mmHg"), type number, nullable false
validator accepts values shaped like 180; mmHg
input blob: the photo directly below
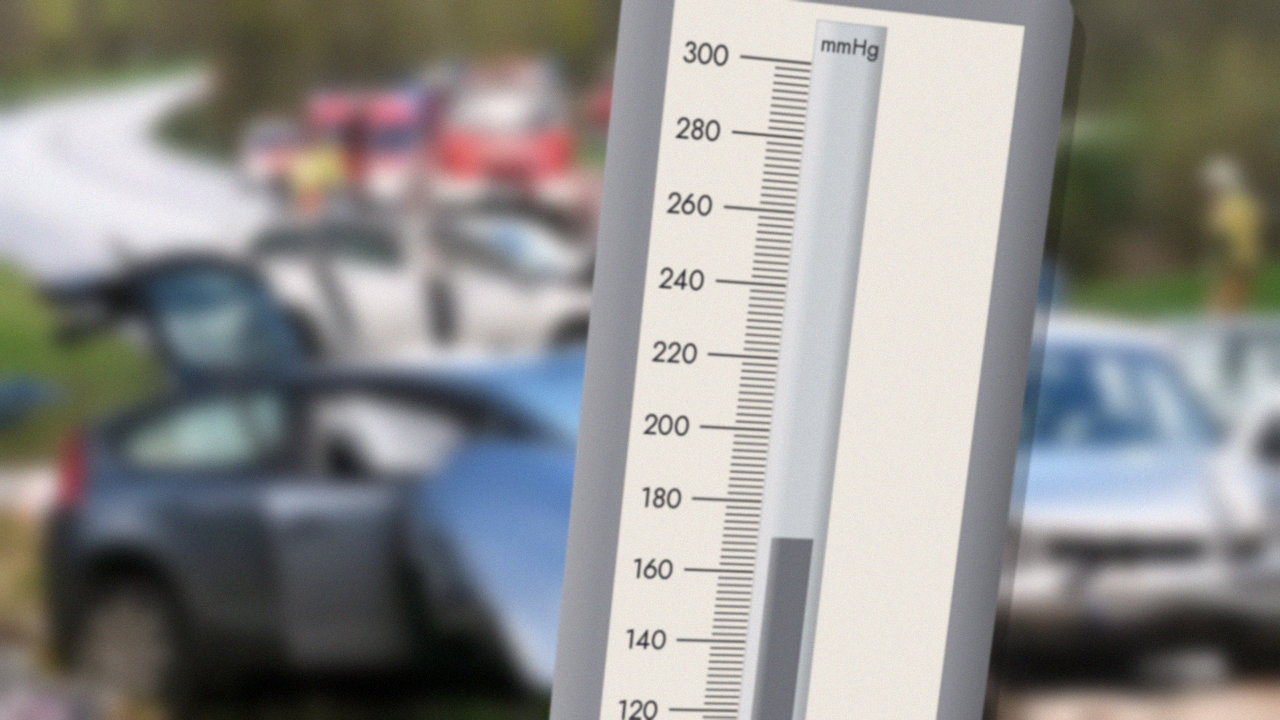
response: 170; mmHg
